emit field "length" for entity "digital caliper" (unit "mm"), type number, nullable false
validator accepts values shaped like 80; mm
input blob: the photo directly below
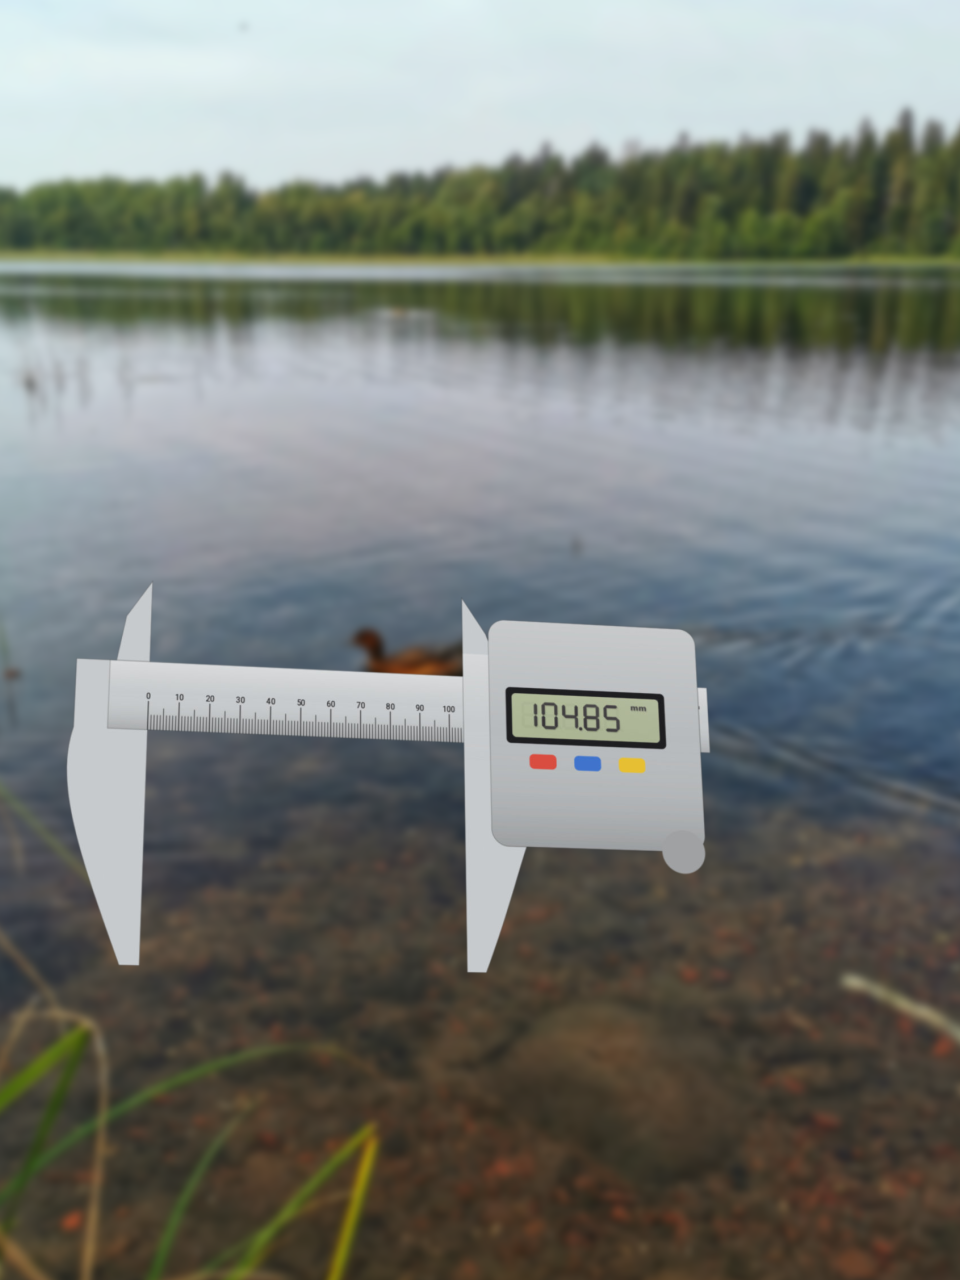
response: 104.85; mm
